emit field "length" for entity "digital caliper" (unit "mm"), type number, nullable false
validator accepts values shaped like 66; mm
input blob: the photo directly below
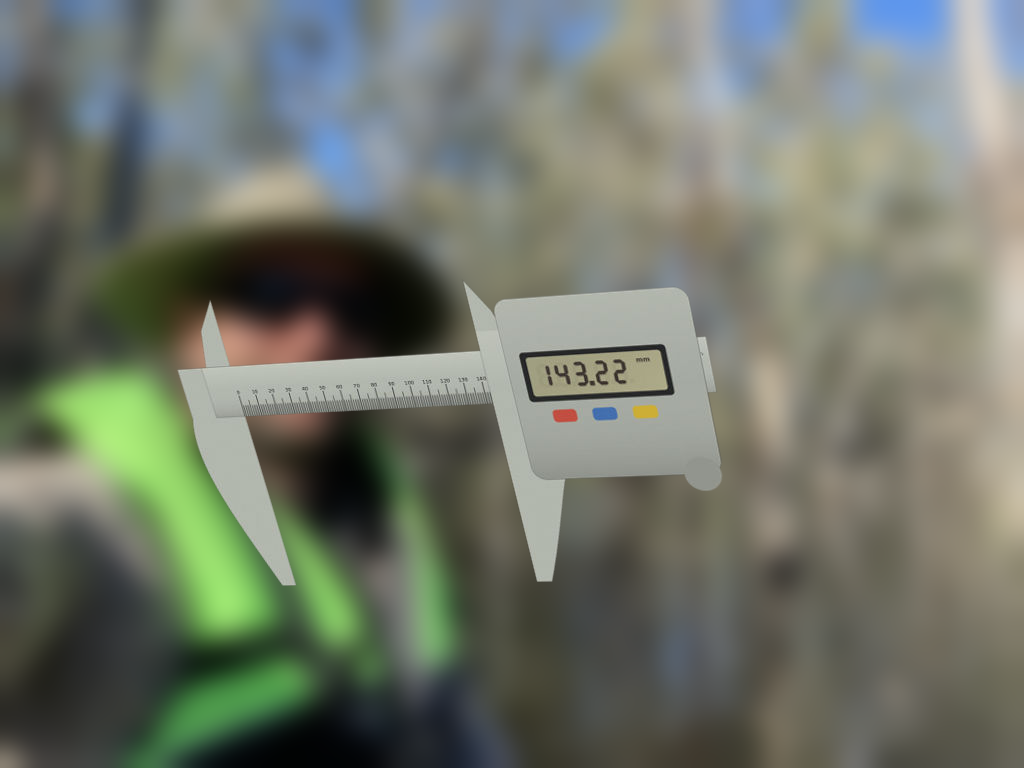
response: 143.22; mm
